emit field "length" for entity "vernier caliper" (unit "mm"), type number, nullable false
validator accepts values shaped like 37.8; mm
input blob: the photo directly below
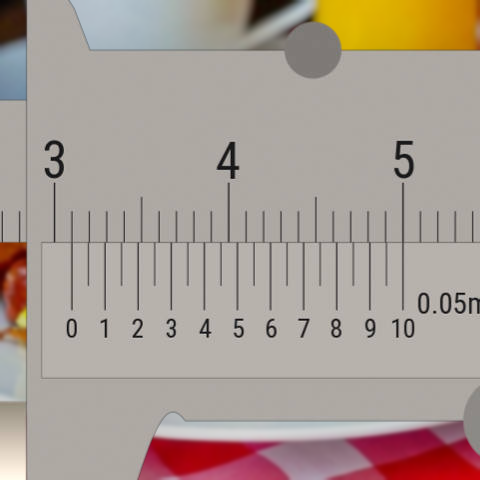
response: 31.0; mm
